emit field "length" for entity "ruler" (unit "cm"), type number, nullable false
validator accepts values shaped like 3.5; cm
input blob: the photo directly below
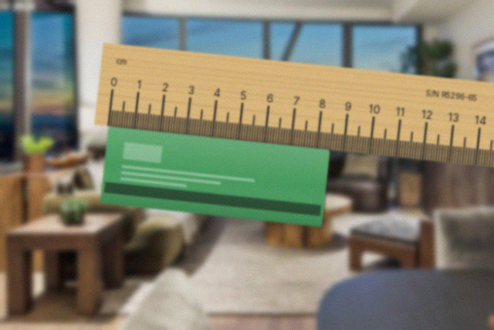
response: 8.5; cm
